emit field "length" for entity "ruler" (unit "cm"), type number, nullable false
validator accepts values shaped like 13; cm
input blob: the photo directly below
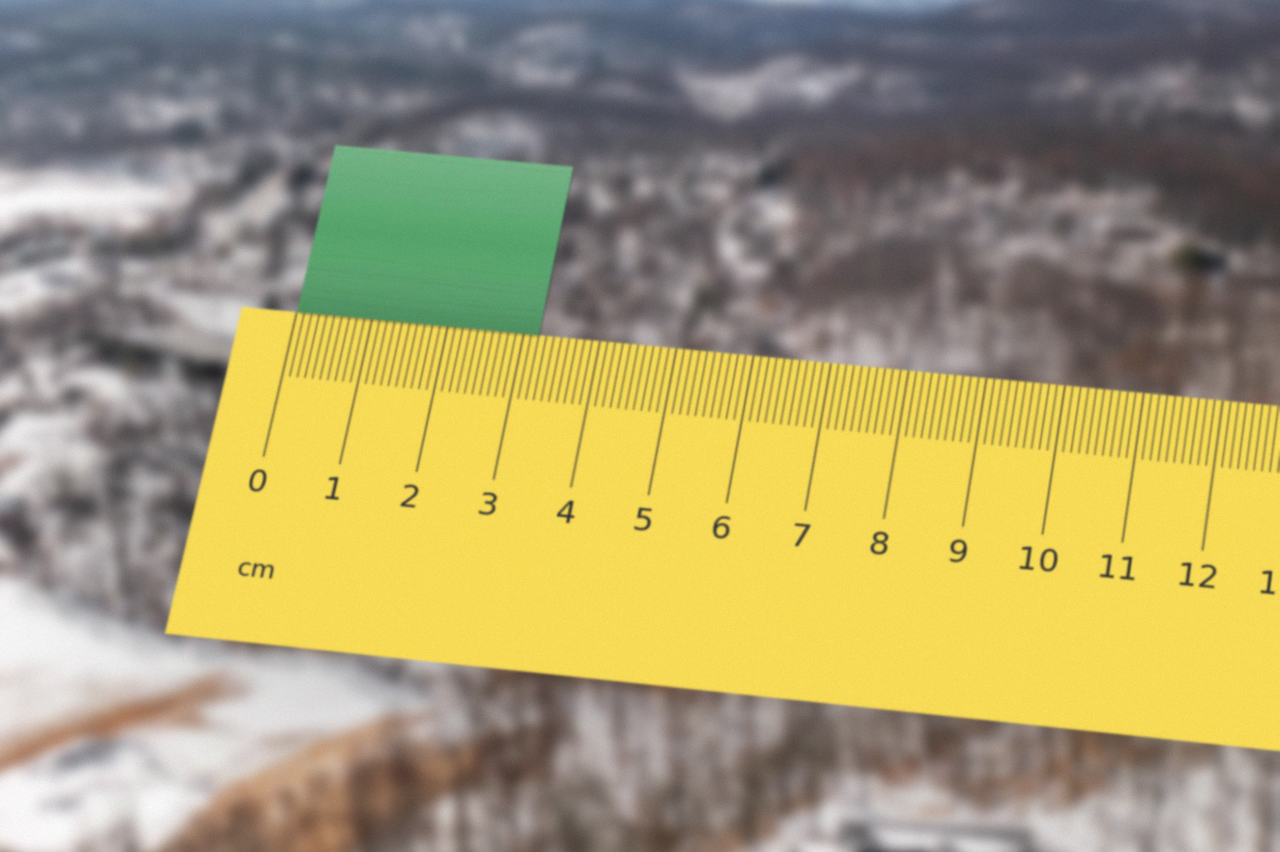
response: 3.2; cm
